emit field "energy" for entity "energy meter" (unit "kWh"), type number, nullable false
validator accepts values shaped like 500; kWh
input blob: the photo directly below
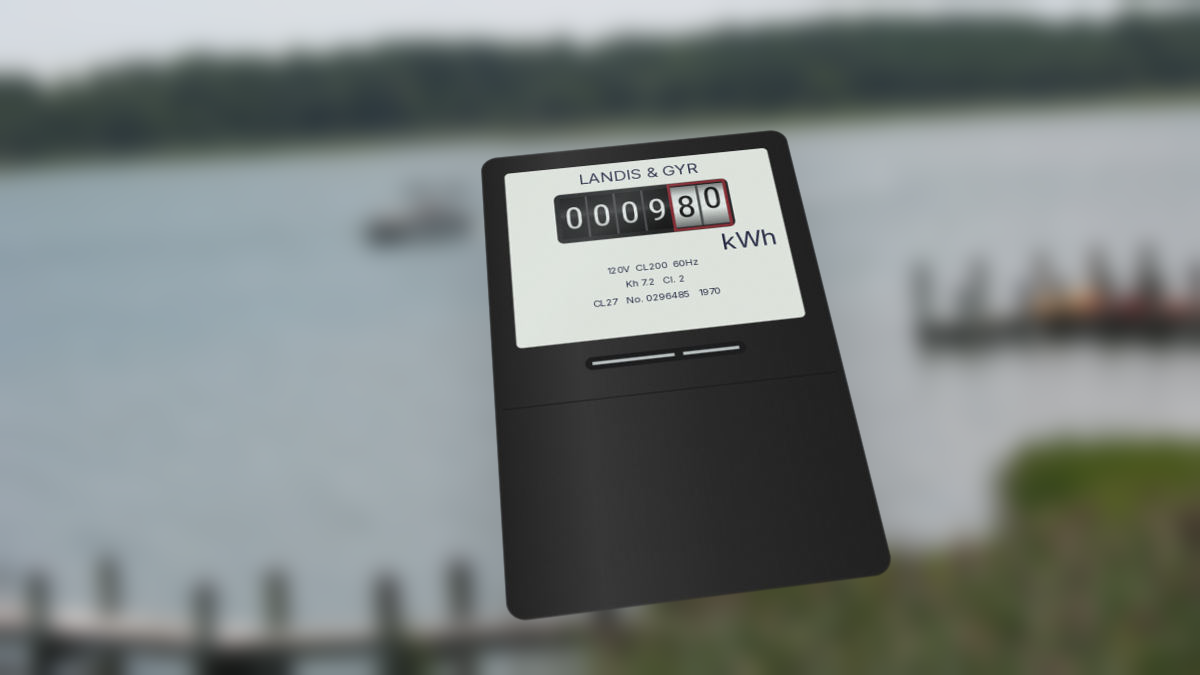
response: 9.80; kWh
